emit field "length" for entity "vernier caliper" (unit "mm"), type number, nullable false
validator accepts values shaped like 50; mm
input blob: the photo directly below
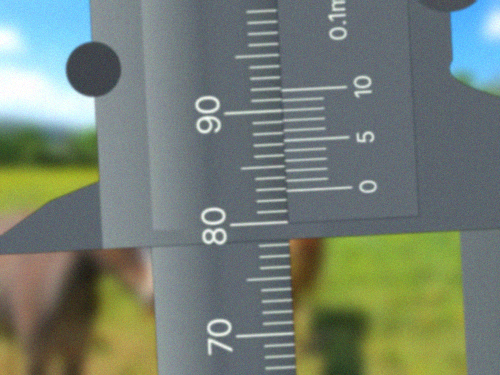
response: 82.8; mm
